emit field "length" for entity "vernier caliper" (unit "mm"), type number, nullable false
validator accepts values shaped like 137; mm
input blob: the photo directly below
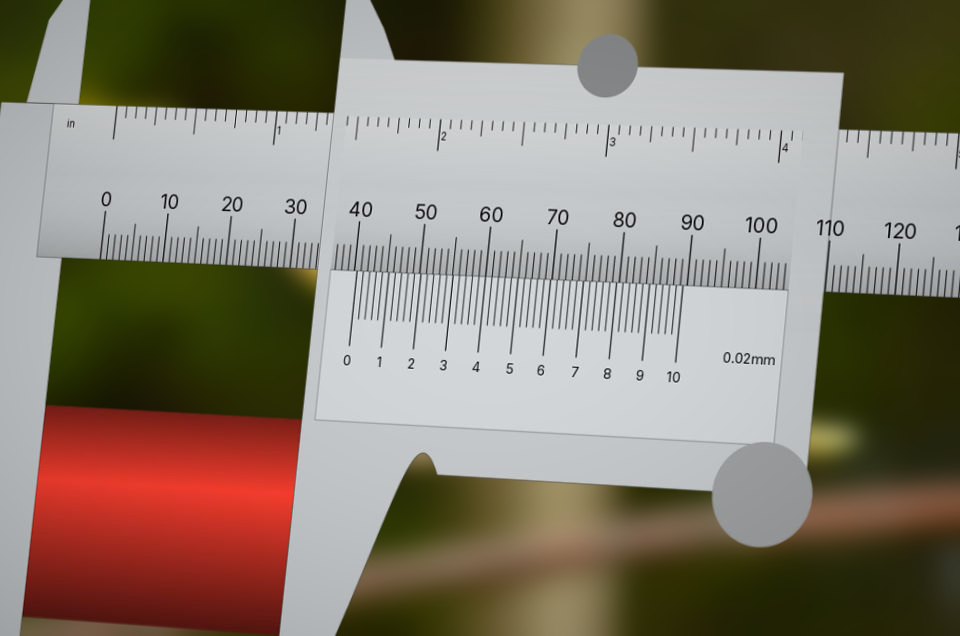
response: 40.4; mm
